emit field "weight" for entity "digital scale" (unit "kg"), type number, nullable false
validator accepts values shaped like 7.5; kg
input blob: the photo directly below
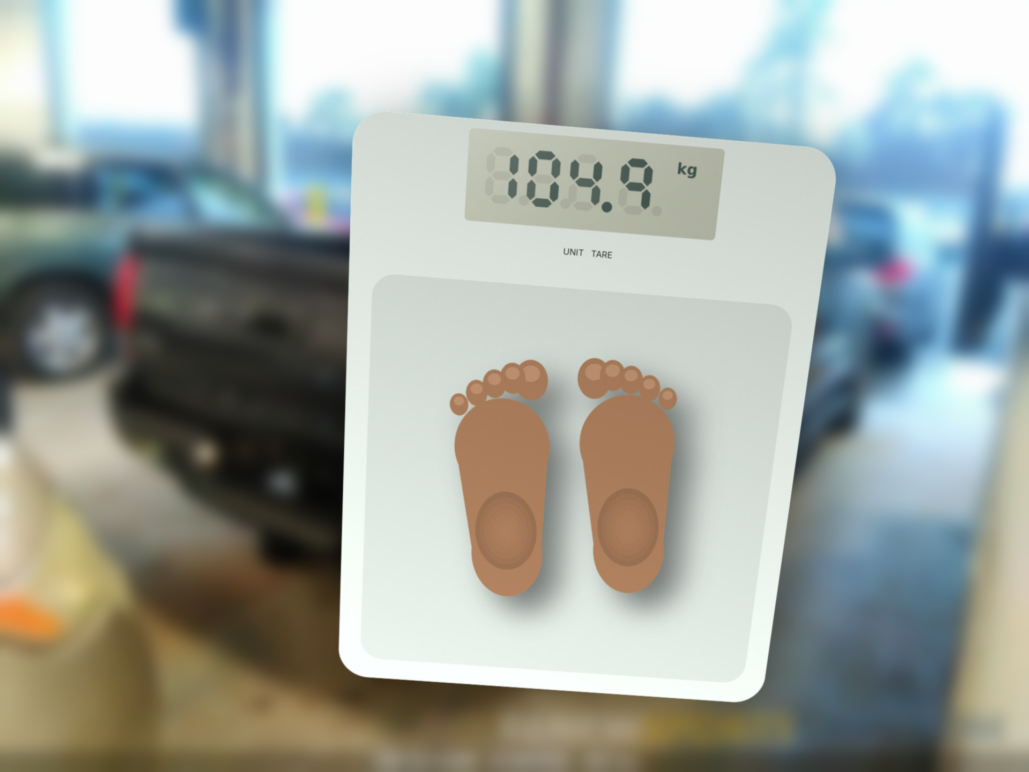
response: 104.9; kg
